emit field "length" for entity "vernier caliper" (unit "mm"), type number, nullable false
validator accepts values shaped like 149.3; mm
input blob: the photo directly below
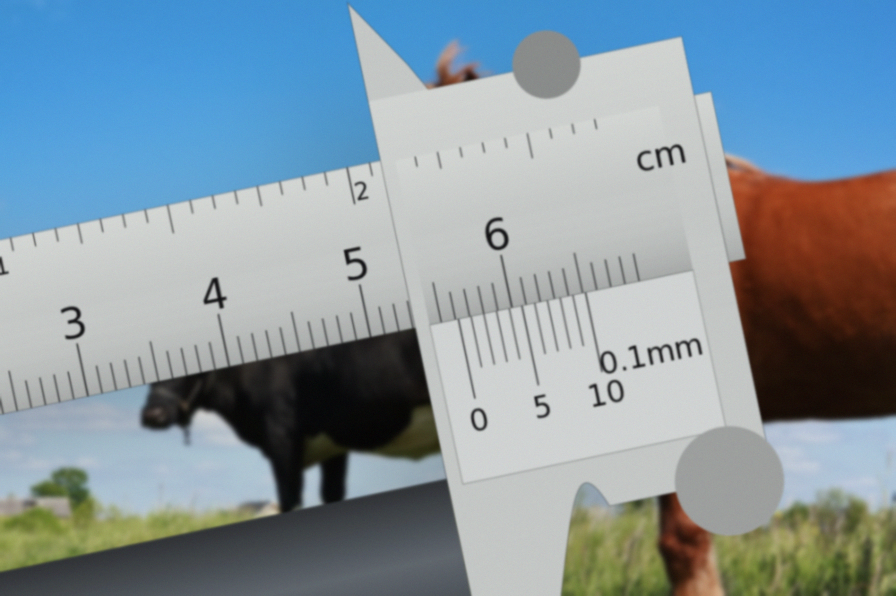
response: 56.2; mm
